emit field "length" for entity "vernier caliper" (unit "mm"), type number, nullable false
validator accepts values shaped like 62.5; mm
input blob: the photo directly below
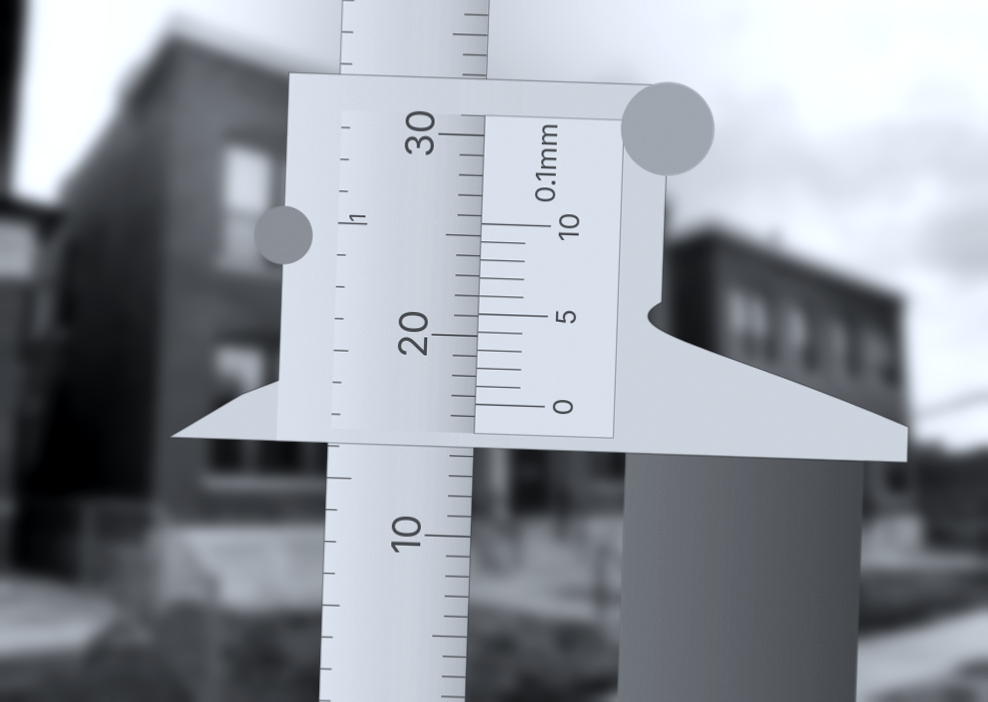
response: 16.6; mm
